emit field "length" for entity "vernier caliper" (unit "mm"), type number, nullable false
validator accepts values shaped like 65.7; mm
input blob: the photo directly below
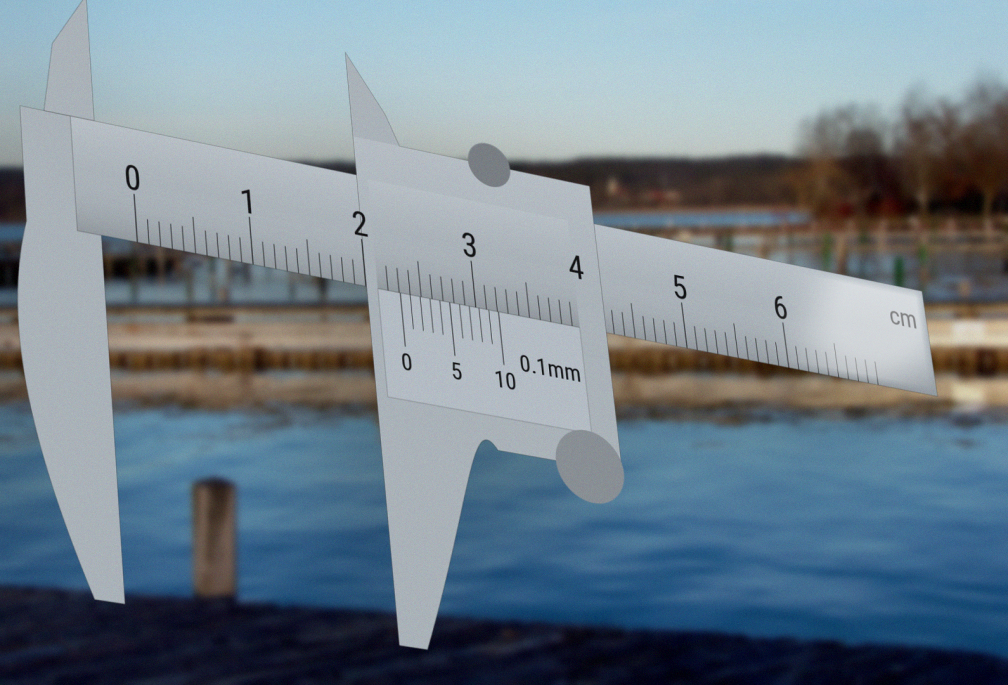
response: 23.1; mm
